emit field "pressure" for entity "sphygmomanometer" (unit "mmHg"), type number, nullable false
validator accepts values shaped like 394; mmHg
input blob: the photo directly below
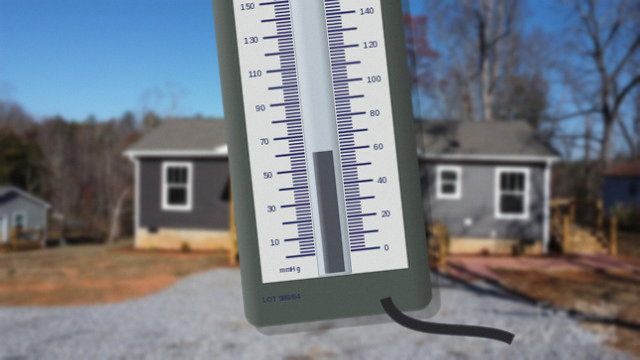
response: 60; mmHg
